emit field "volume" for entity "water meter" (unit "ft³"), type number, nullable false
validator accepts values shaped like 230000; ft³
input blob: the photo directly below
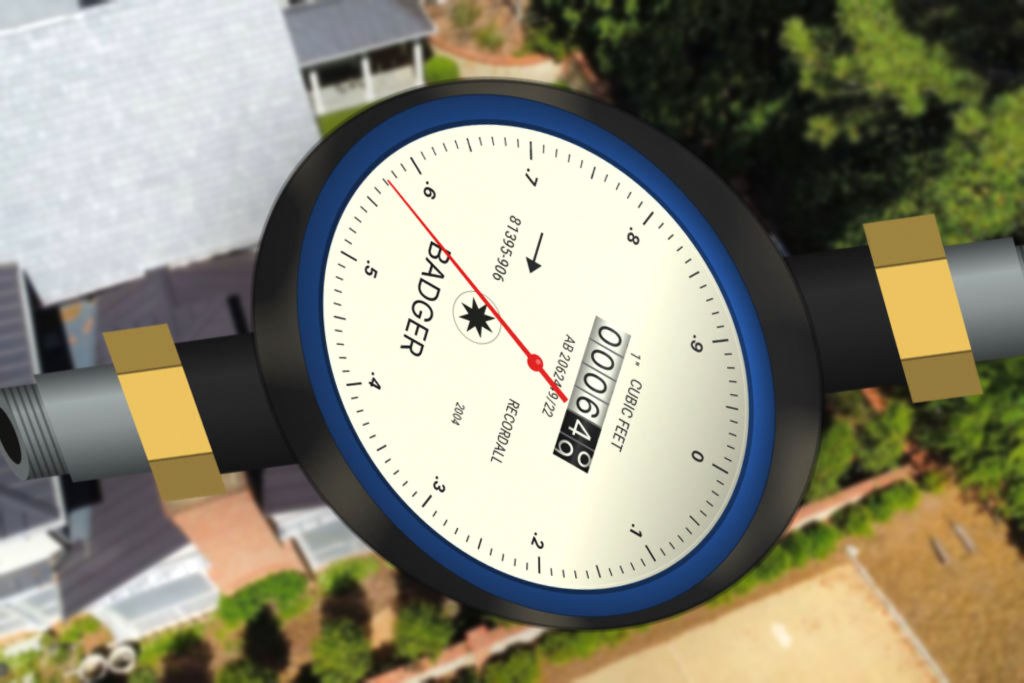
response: 648.57; ft³
